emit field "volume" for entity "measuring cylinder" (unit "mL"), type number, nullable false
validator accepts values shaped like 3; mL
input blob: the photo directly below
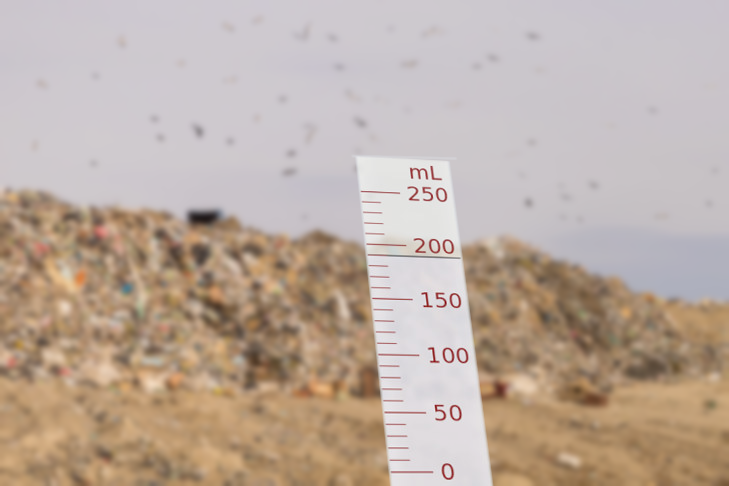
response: 190; mL
